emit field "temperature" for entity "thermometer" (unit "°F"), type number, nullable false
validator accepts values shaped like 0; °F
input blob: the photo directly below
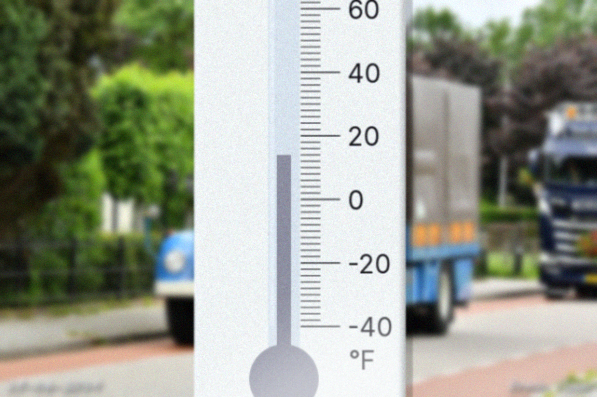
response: 14; °F
